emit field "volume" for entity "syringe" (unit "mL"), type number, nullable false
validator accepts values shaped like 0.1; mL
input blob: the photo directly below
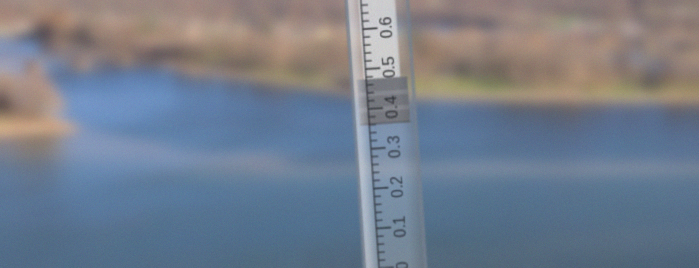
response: 0.36; mL
